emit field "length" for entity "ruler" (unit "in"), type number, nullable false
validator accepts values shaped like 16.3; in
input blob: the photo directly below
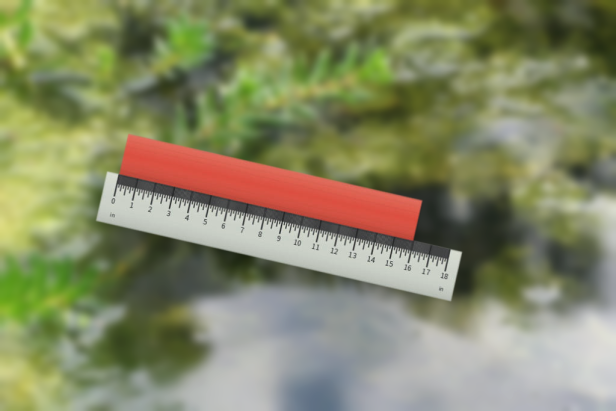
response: 16; in
